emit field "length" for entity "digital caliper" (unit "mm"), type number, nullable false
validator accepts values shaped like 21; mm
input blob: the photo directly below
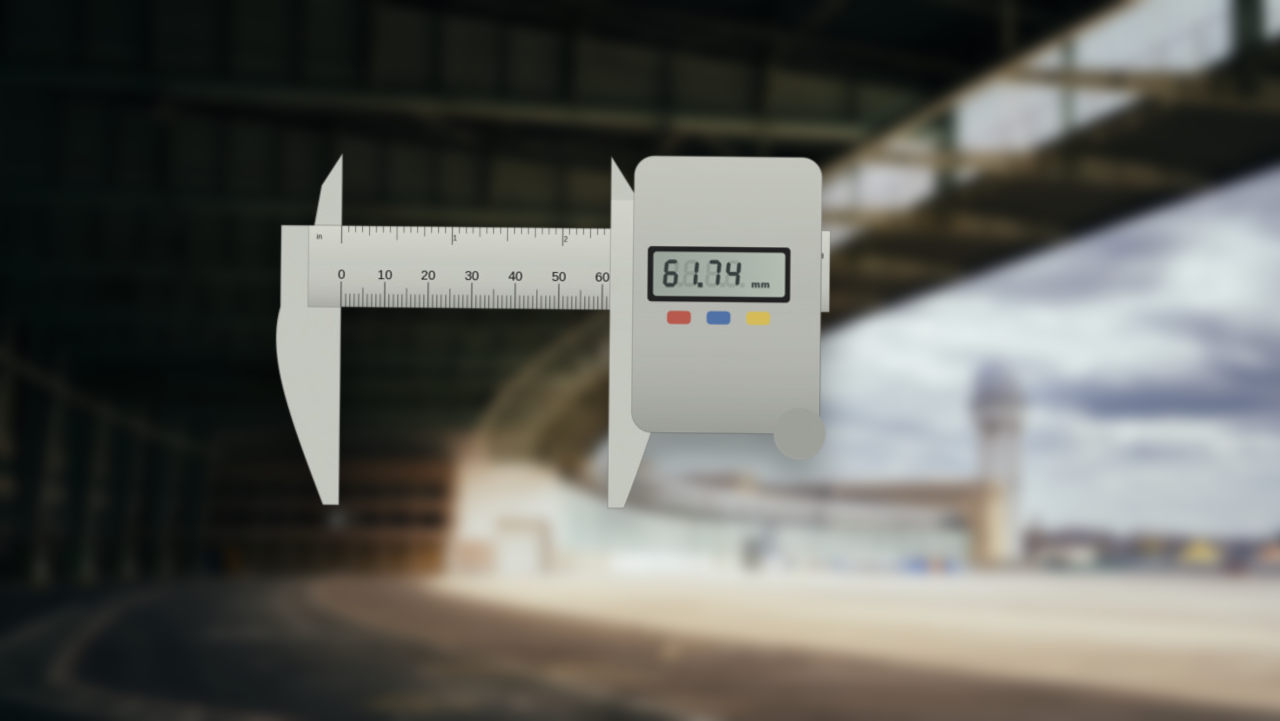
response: 61.74; mm
